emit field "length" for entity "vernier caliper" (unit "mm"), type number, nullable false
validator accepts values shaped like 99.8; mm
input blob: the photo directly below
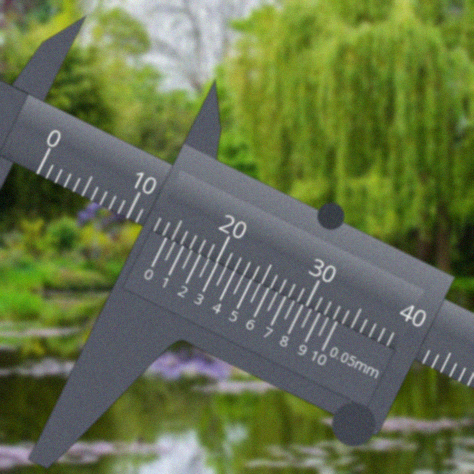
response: 14.4; mm
